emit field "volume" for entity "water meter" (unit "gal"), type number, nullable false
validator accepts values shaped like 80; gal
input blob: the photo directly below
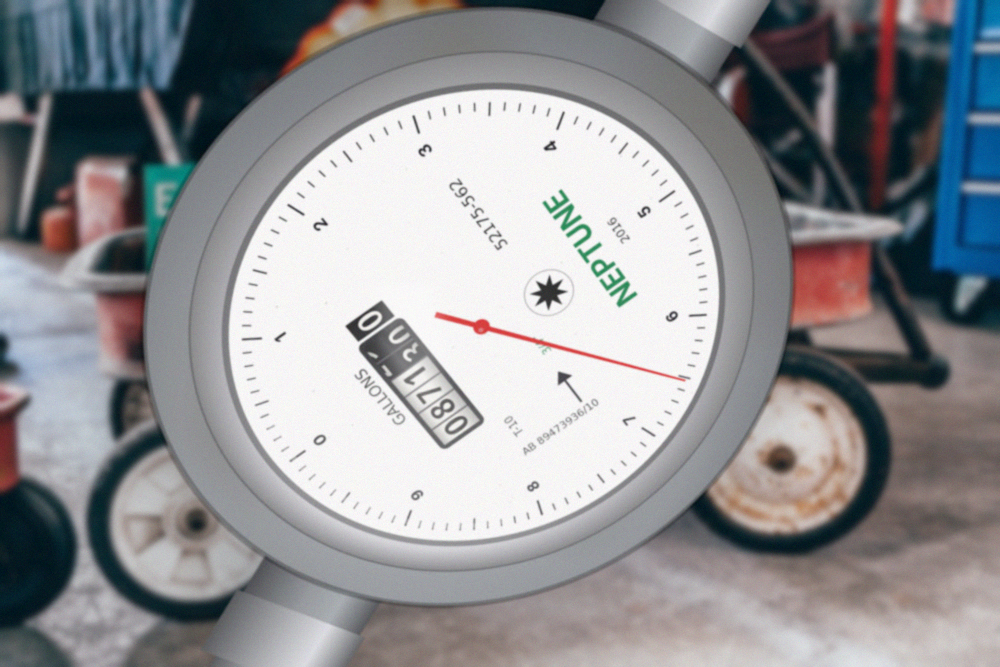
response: 871296.5; gal
